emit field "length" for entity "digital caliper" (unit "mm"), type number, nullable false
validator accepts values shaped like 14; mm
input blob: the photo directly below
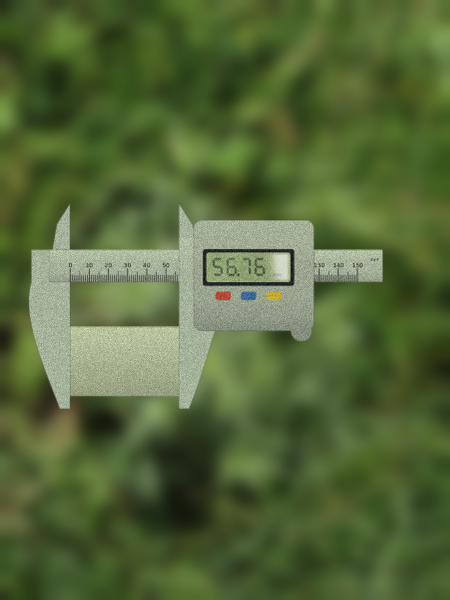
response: 56.76; mm
